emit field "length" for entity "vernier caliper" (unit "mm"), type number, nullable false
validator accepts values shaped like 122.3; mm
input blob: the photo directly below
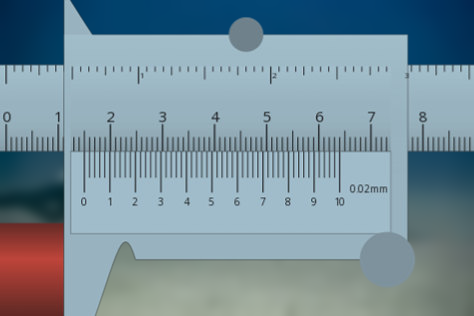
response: 15.0; mm
